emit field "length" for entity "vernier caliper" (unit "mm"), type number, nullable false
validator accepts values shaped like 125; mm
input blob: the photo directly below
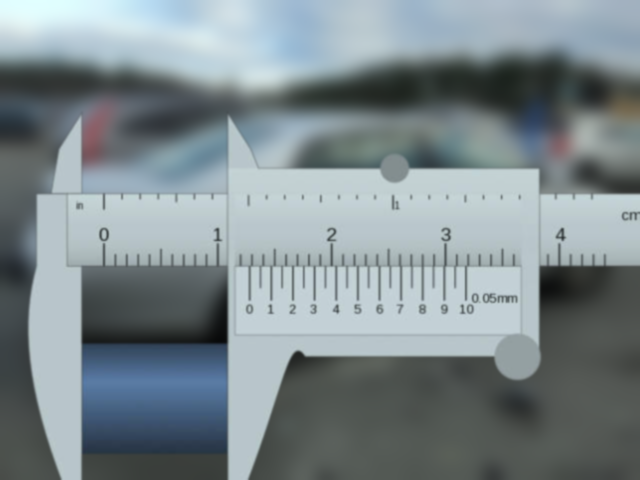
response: 12.8; mm
